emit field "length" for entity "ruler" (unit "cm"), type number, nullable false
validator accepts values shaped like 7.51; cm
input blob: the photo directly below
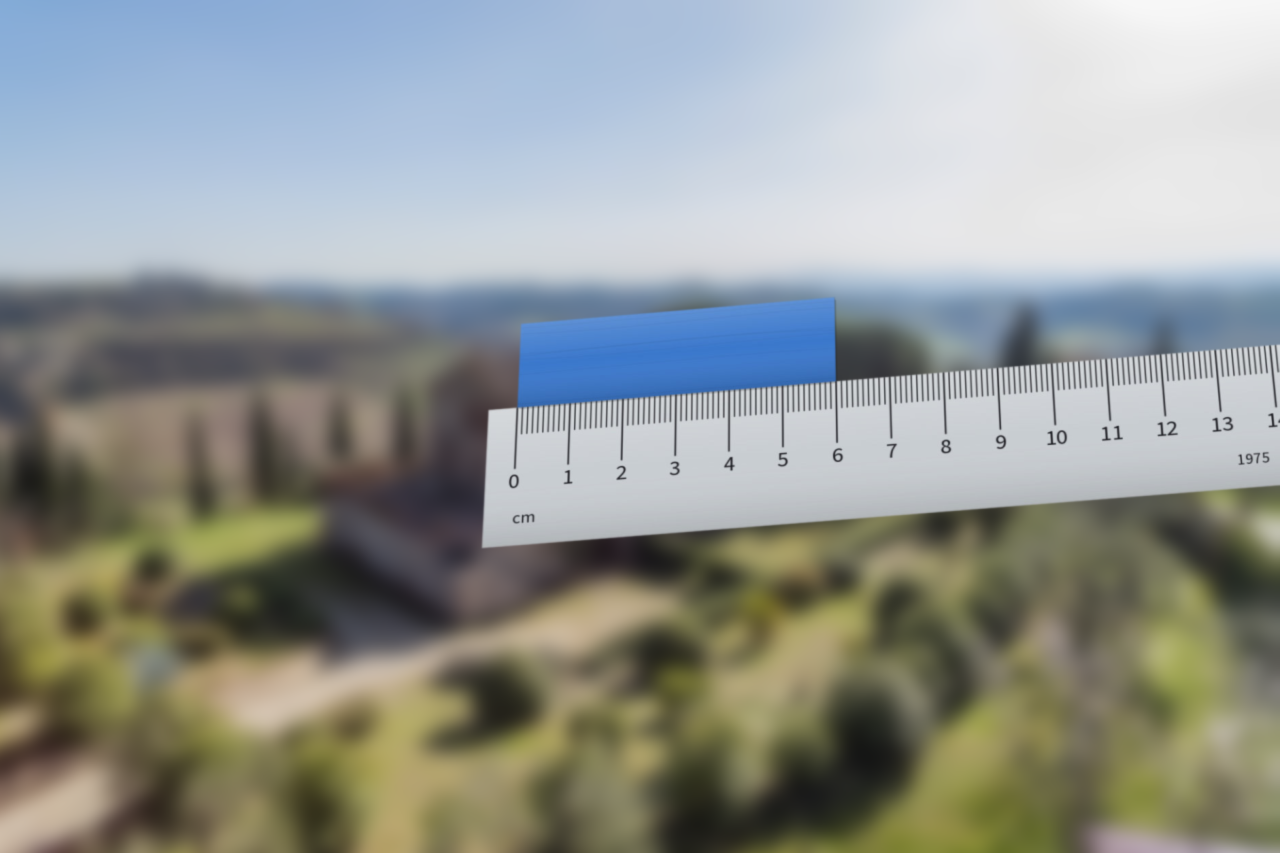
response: 6; cm
